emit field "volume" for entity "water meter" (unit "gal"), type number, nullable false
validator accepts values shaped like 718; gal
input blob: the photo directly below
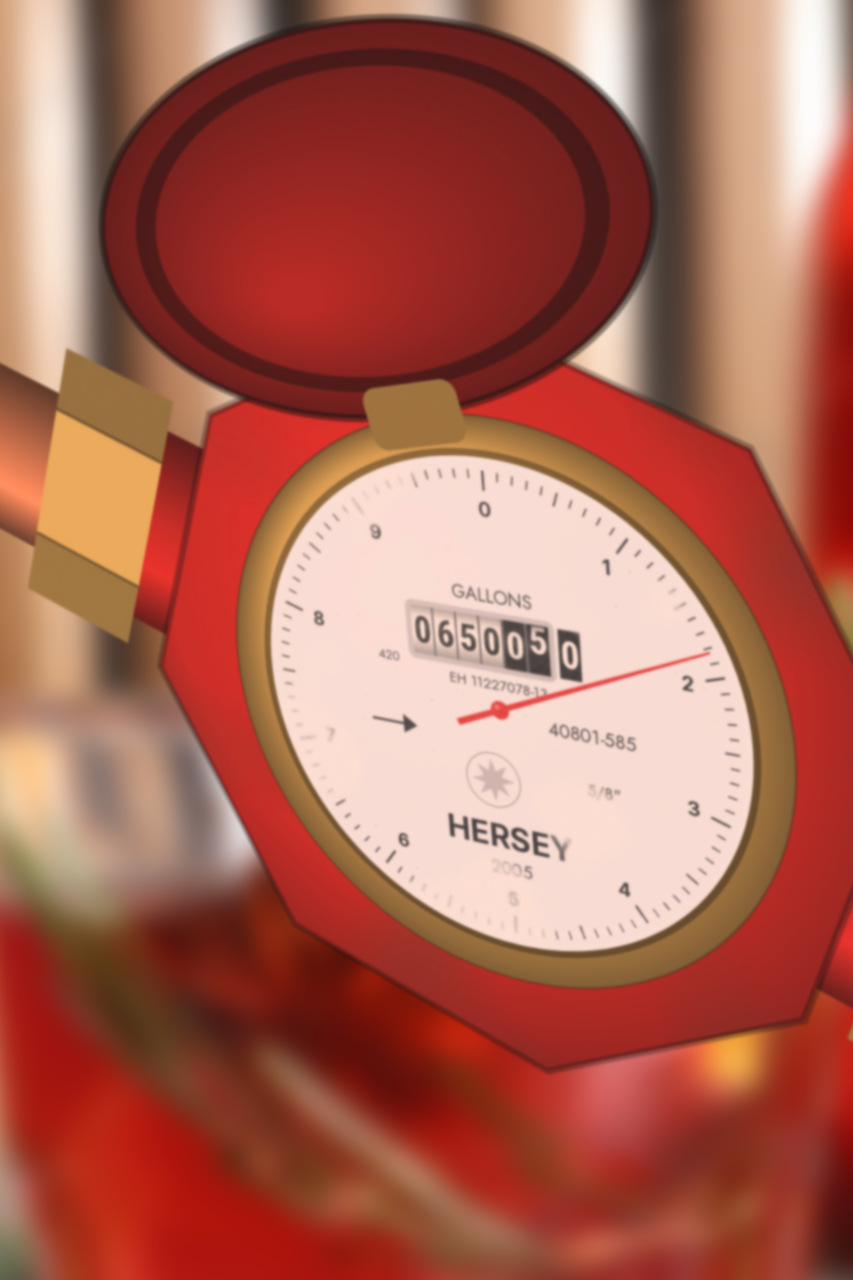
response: 650051.8; gal
